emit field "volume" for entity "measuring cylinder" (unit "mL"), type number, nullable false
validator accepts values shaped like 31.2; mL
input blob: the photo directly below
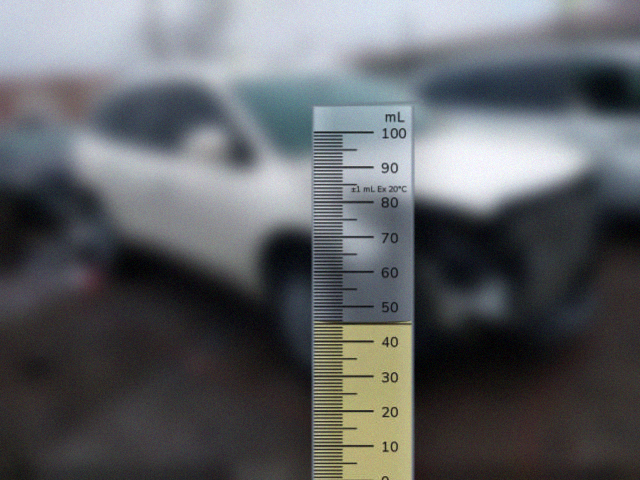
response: 45; mL
